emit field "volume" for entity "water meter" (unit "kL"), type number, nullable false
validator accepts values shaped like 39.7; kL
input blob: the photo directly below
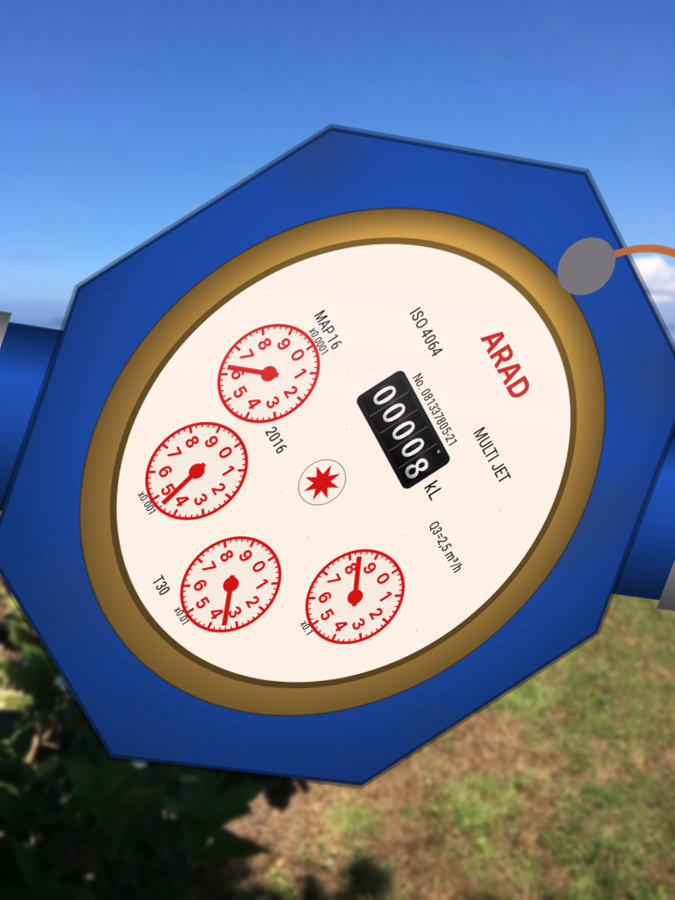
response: 7.8346; kL
